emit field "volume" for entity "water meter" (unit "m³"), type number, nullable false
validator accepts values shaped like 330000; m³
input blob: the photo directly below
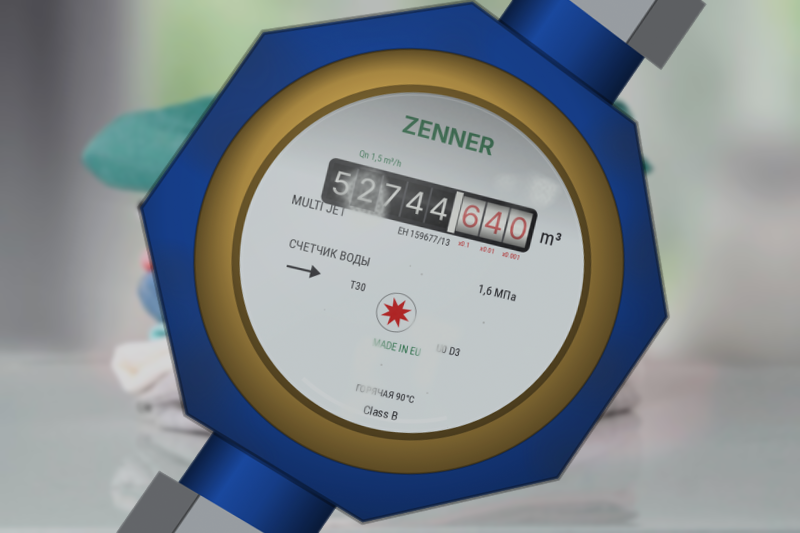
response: 52744.640; m³
